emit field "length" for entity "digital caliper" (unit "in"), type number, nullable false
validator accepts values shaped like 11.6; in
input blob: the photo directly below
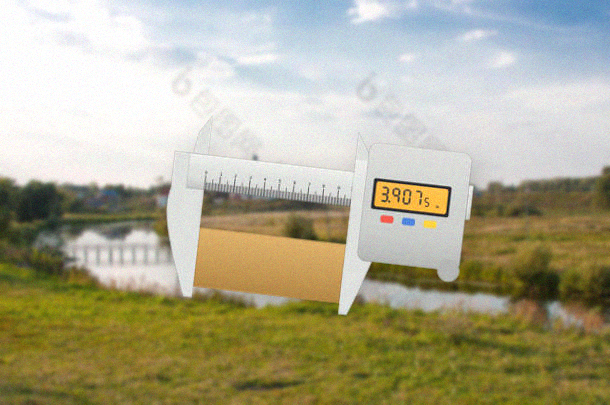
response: 3.9075; in
